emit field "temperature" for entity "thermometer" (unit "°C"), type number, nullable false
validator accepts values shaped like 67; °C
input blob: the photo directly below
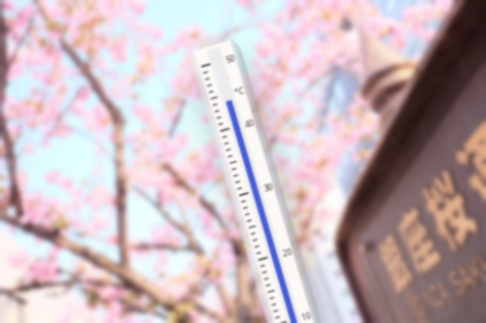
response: 44; °C
